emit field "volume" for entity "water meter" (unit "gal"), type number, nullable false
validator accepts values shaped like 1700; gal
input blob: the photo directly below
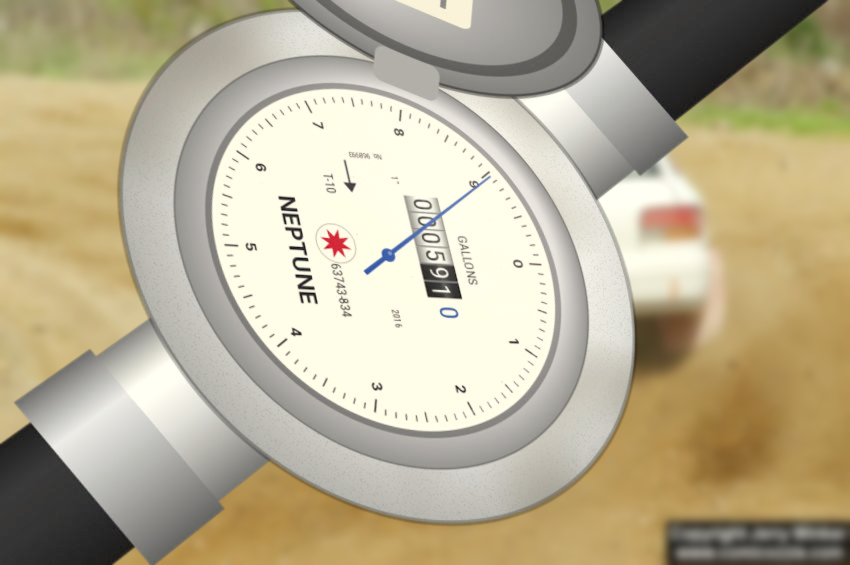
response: 5909.0; gal
